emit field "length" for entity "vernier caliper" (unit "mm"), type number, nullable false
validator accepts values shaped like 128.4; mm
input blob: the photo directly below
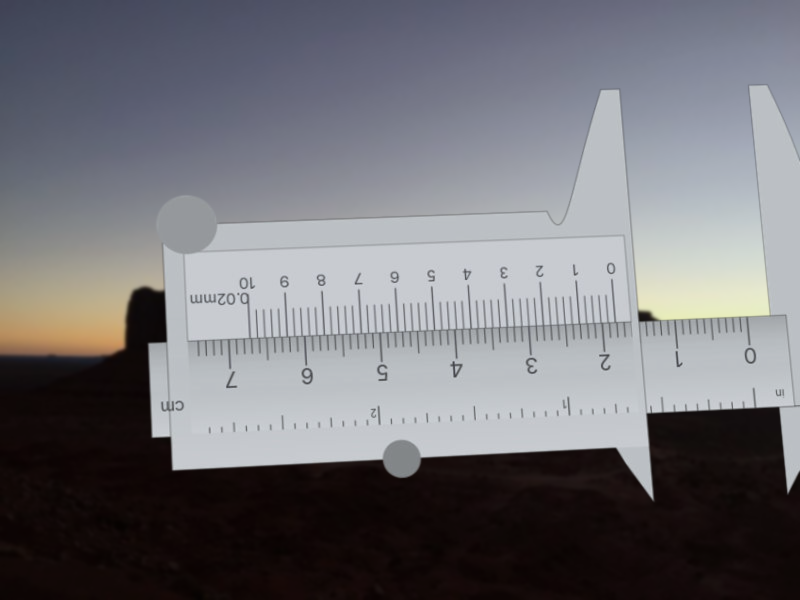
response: 18.2; mm
